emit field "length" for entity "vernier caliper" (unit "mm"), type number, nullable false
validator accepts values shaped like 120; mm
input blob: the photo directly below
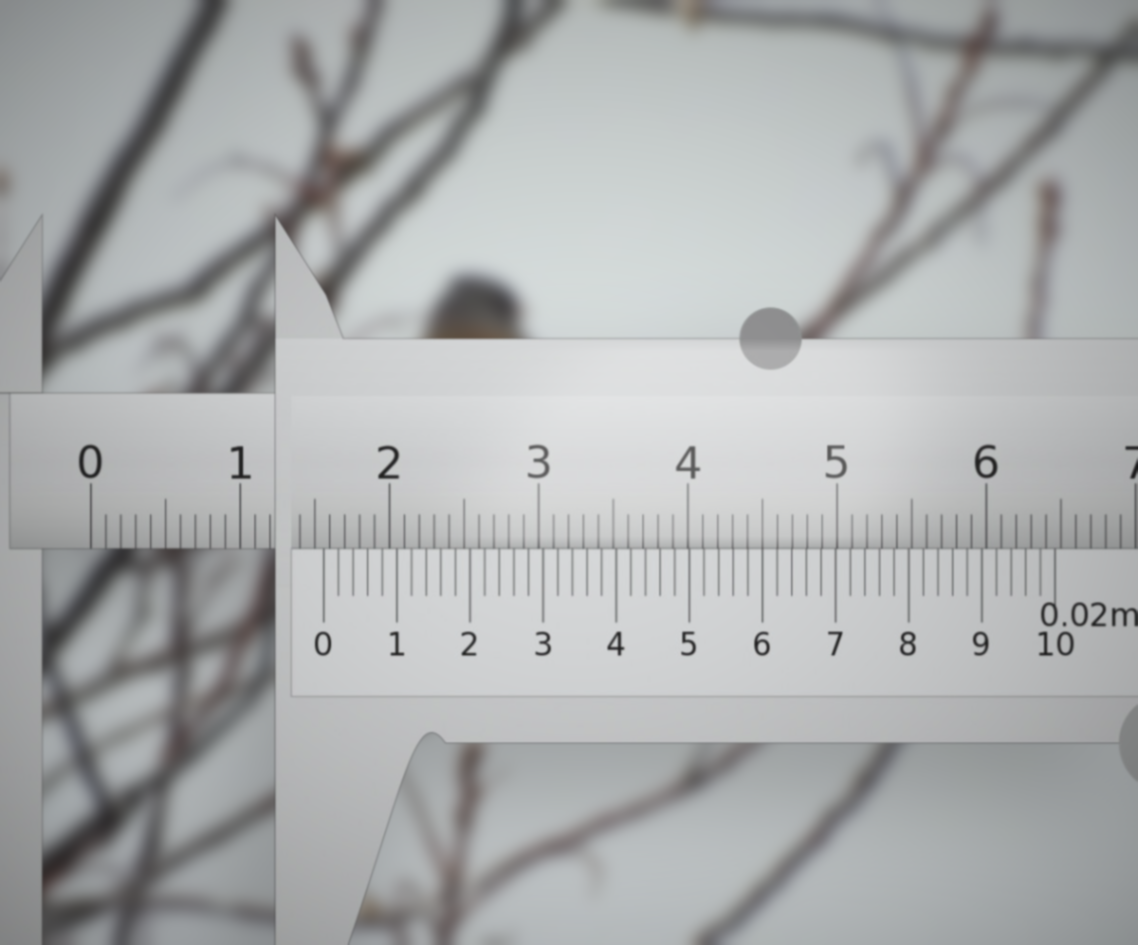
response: 15.6; mm
